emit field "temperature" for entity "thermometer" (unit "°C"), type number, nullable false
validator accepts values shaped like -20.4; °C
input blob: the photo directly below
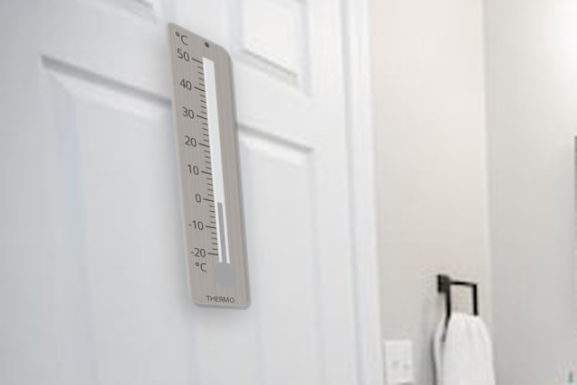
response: 0; °C
